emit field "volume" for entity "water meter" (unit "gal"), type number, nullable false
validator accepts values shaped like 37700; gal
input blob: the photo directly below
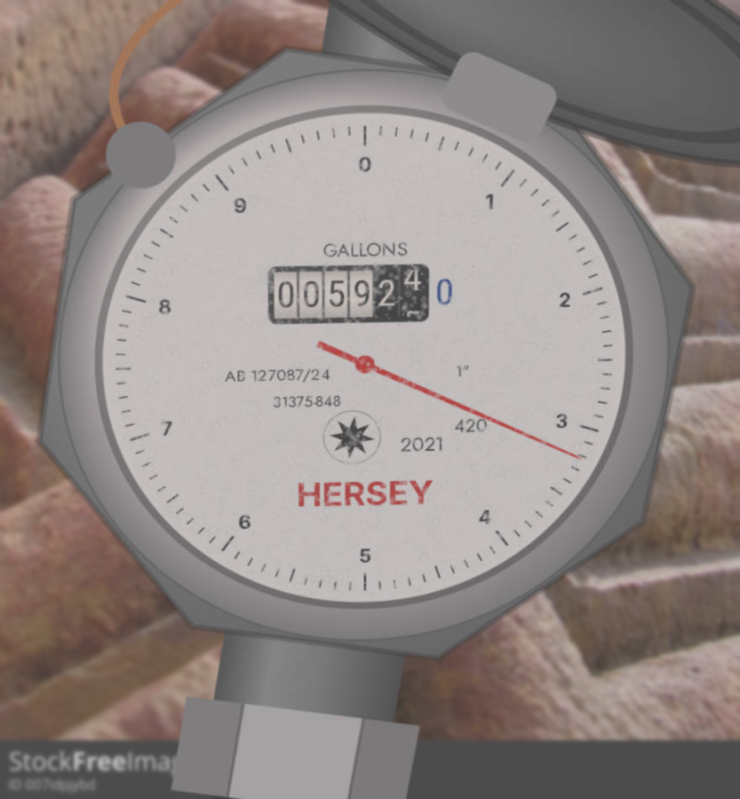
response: 59243.2; gal
